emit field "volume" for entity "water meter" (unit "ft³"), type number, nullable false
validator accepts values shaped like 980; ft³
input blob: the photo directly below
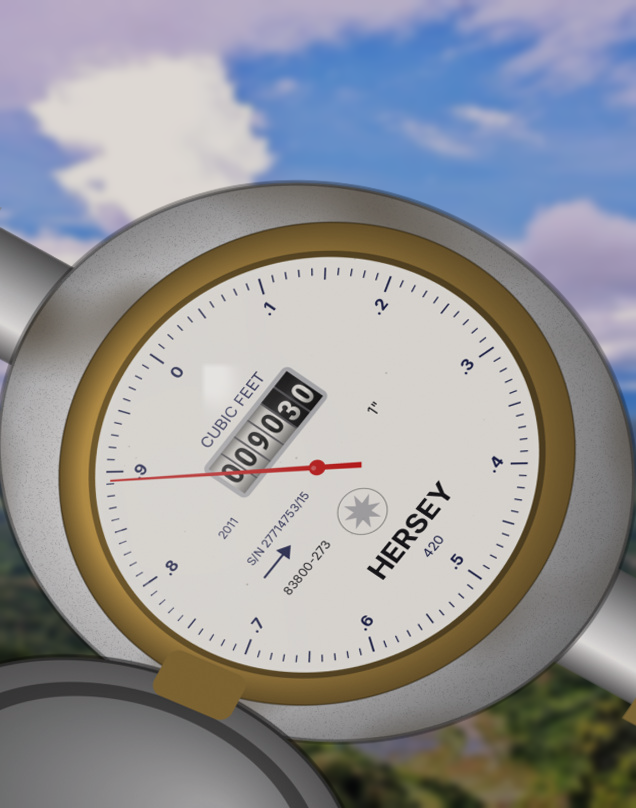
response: 9029.89; ft³
